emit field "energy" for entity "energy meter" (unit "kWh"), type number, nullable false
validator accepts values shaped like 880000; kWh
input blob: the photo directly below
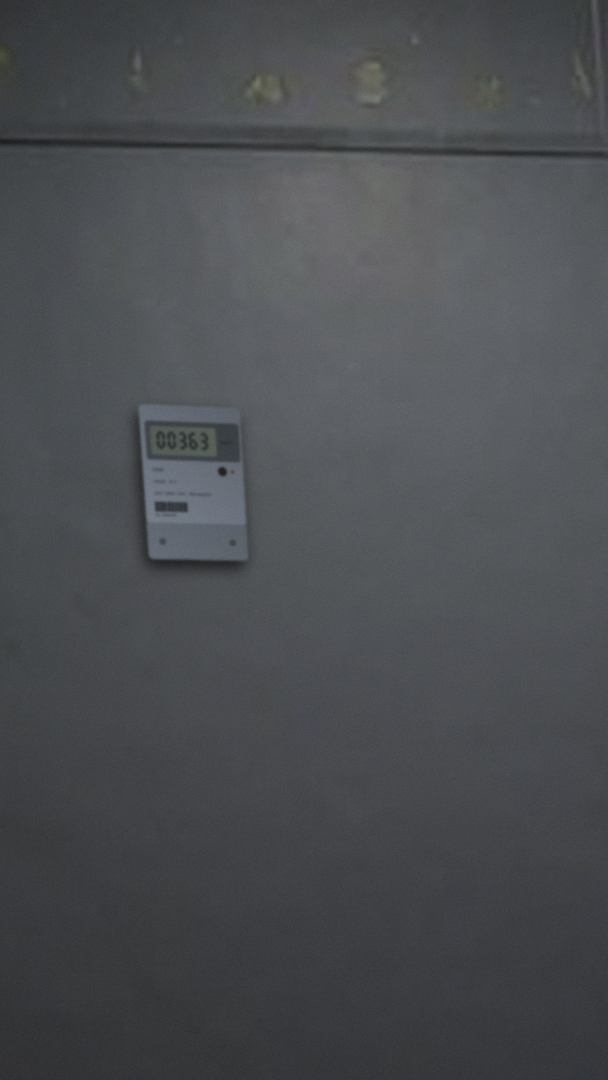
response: 363; kWh
